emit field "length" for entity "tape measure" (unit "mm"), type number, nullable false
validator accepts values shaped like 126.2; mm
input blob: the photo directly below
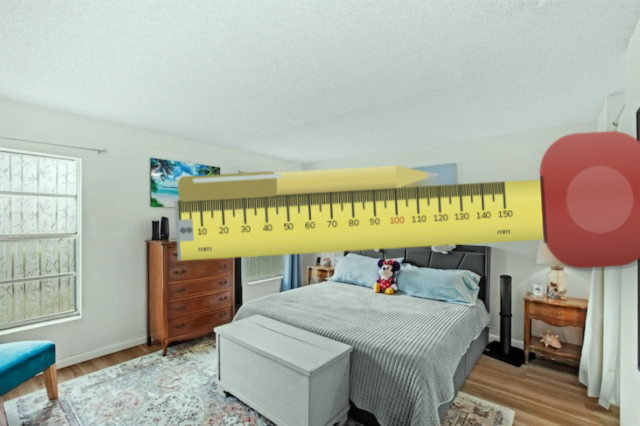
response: 120; mm
